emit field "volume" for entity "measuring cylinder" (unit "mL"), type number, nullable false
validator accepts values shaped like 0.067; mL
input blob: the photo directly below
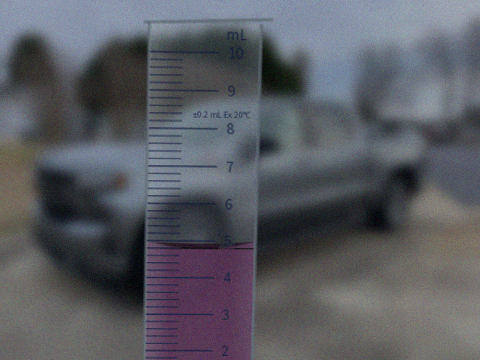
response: 4.8; mL
